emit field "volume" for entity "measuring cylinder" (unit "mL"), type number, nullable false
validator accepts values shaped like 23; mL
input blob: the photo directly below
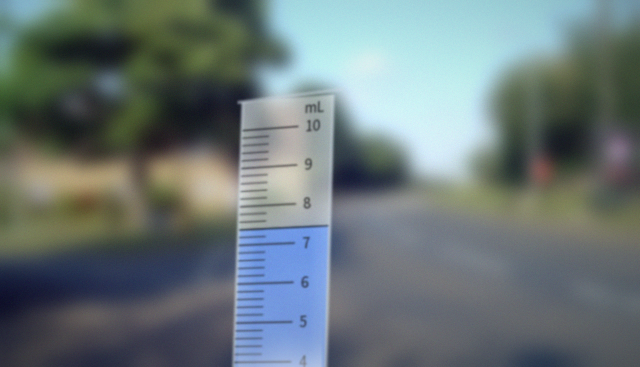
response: 7.4; mL
